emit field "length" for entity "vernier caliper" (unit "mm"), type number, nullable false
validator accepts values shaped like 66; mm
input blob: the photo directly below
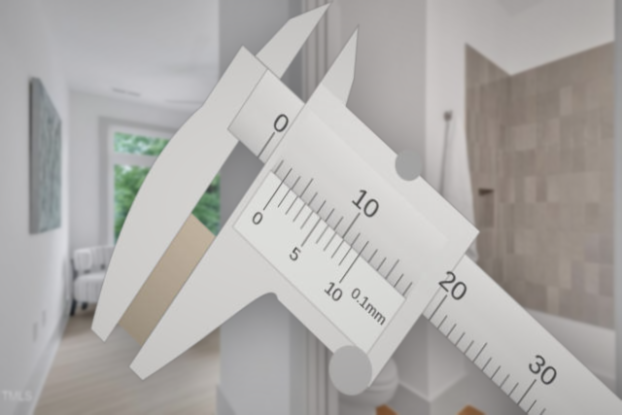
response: 3.0; mm
